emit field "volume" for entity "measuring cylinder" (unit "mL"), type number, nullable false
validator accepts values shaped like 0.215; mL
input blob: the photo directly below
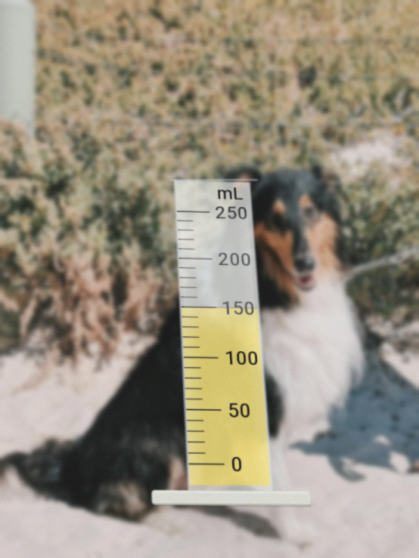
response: 150; mL
